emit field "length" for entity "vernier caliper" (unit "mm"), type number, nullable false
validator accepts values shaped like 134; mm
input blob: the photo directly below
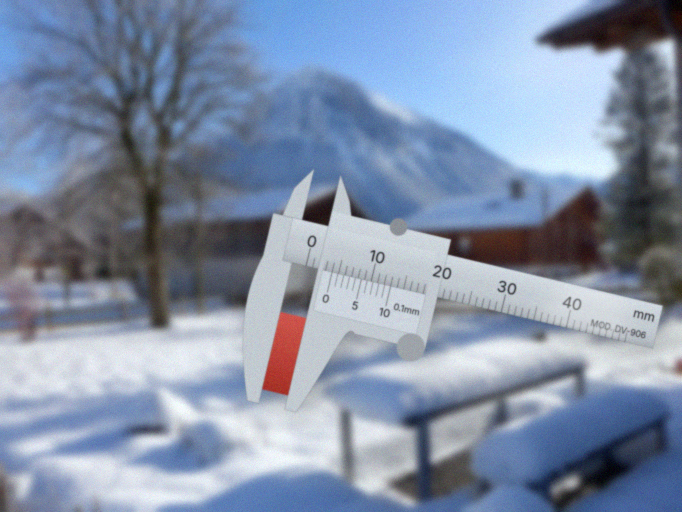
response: 4.0; mm
